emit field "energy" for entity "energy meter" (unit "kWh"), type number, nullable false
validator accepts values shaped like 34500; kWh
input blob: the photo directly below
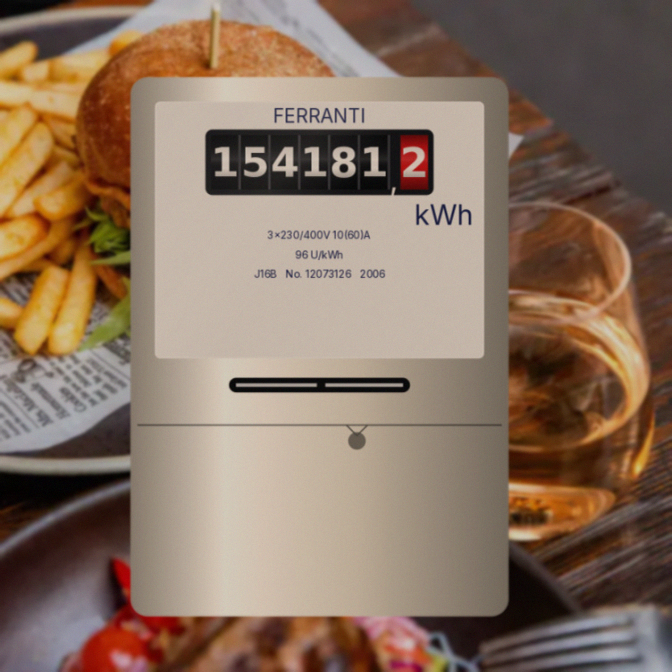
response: 154181.2; kWh
